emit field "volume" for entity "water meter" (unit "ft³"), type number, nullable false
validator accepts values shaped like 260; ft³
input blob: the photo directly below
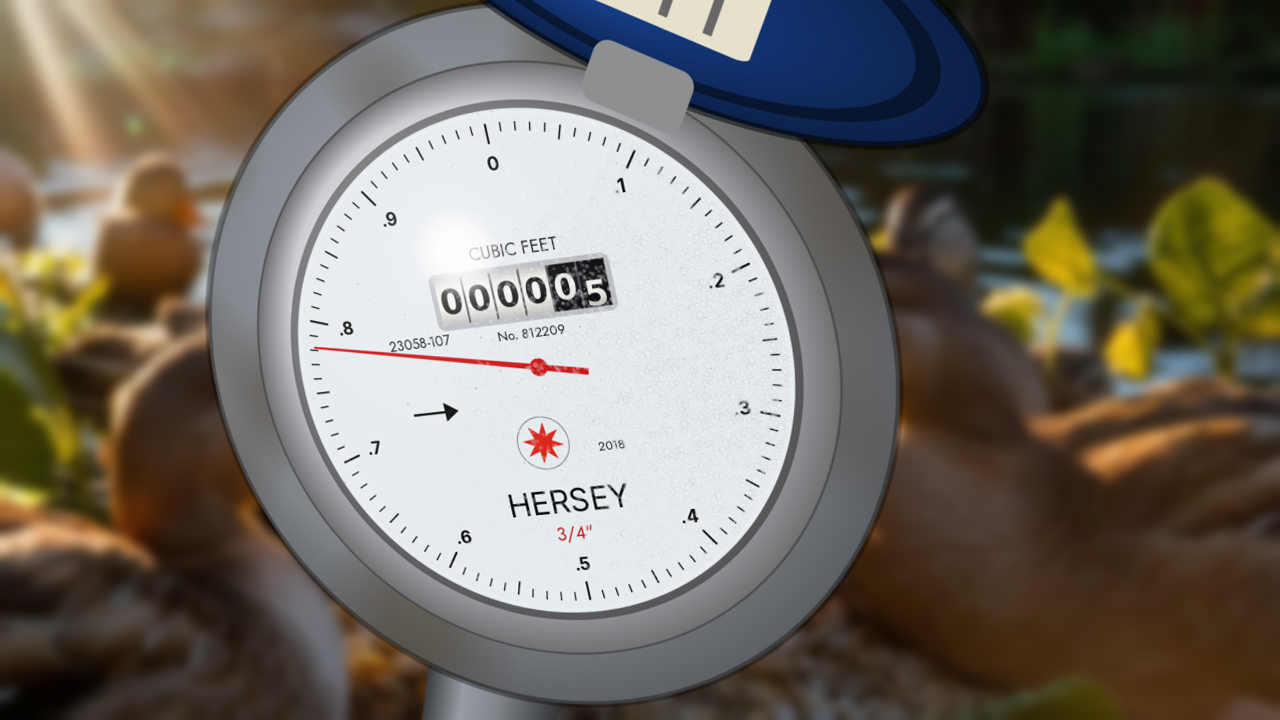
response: 4.78; ft³
